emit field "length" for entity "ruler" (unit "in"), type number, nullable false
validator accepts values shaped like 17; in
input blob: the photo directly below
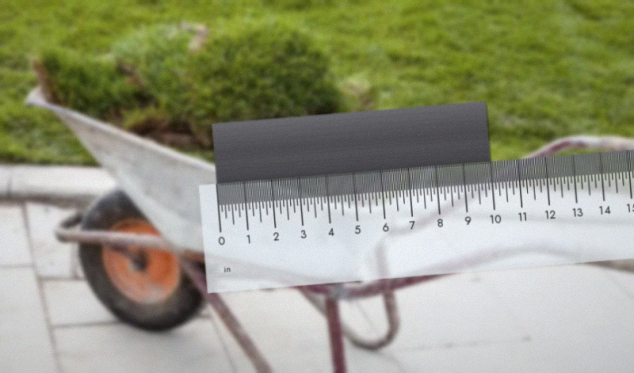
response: 10; in
